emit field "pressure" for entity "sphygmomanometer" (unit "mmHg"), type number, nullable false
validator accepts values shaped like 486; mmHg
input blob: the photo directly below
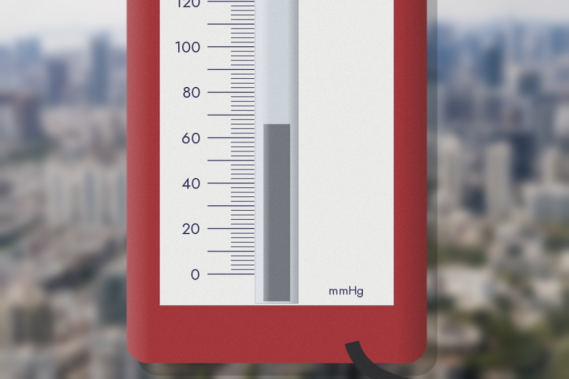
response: 66; mmHg
